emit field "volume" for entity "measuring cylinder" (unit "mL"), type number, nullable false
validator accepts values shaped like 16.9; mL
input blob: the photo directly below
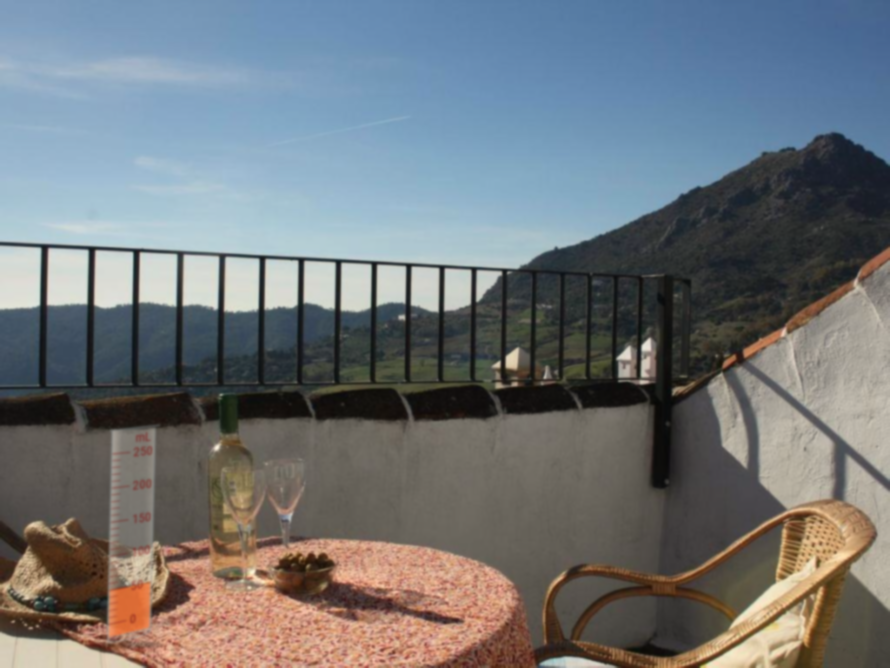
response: 50; mL
